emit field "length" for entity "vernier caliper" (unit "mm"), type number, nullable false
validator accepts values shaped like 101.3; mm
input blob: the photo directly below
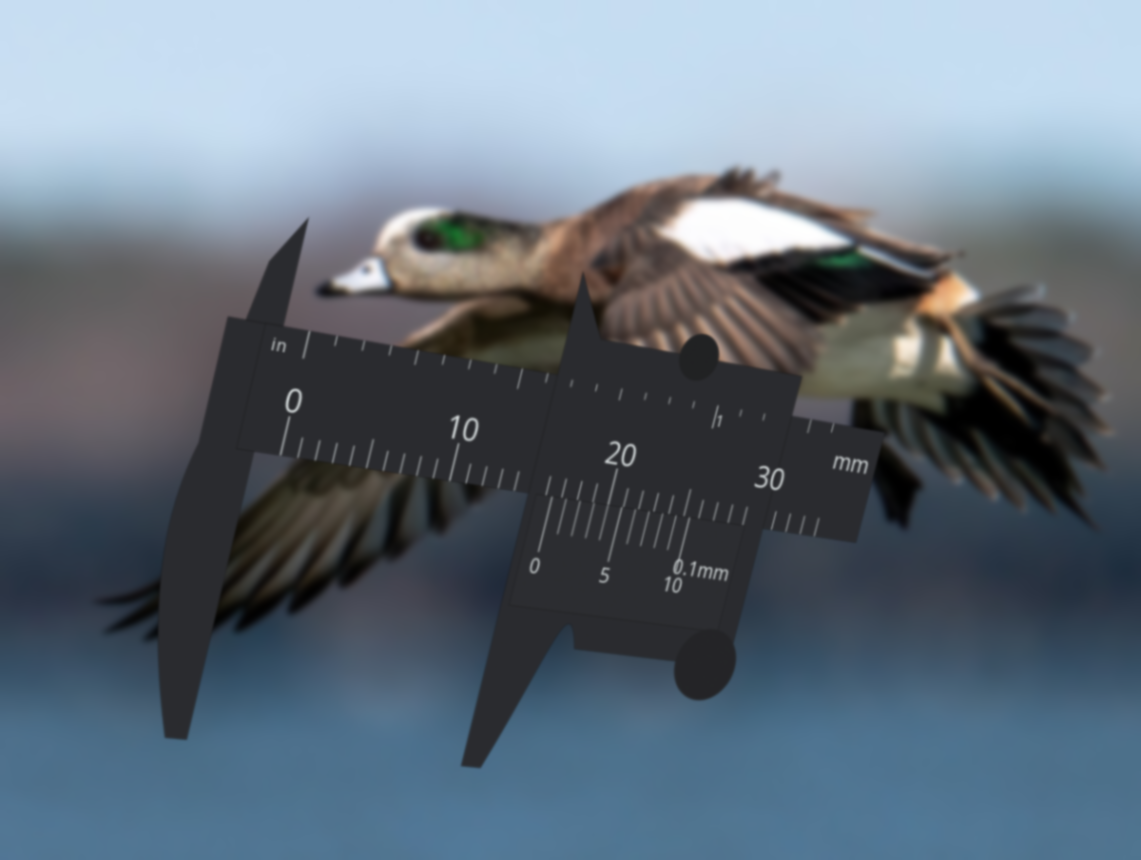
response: 16.4; mm
